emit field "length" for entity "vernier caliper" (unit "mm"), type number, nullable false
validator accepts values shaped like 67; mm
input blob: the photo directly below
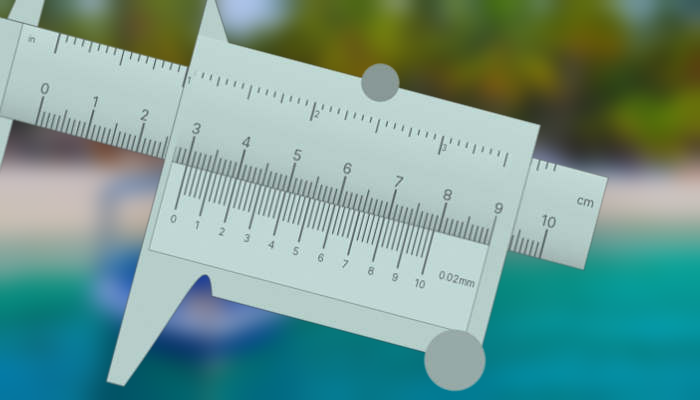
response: 30.0; mm
